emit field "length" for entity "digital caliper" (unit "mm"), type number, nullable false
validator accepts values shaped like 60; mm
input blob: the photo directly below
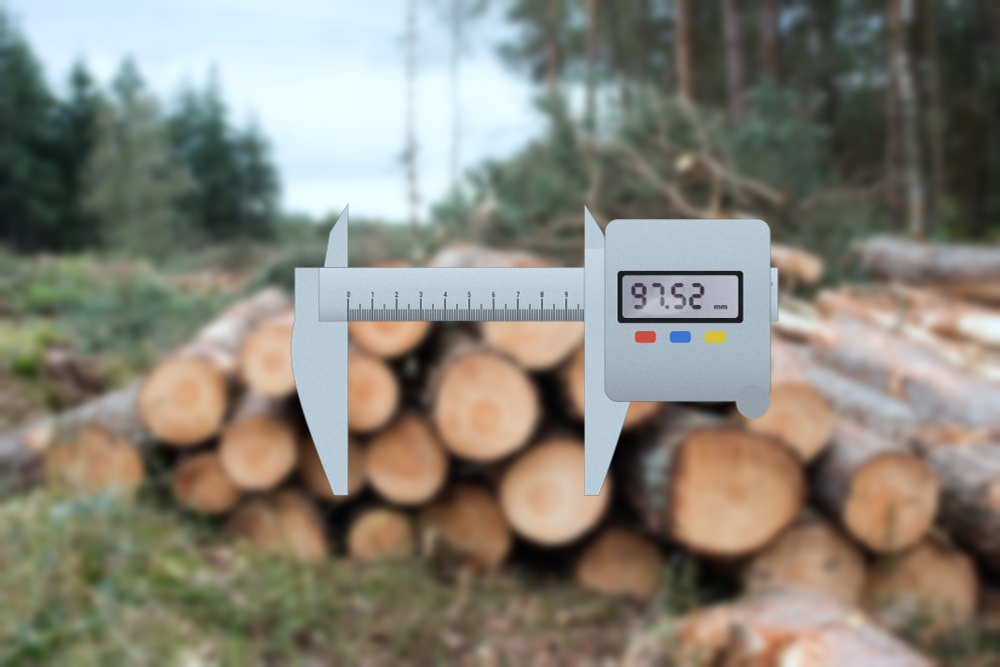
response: 97.52; mm
